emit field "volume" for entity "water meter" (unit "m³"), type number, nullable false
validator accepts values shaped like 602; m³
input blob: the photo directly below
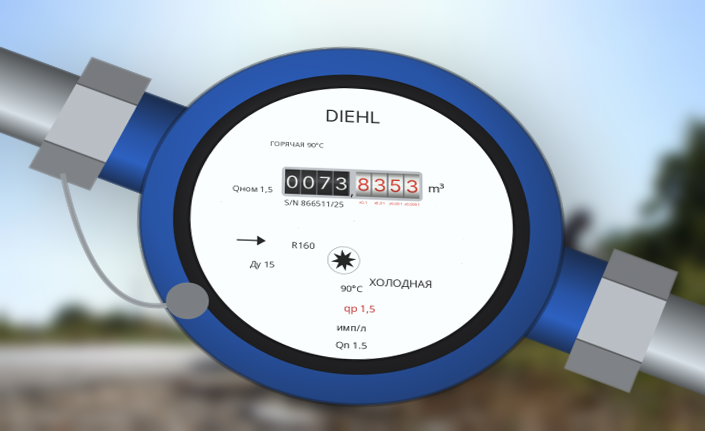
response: 73.8353; m³
